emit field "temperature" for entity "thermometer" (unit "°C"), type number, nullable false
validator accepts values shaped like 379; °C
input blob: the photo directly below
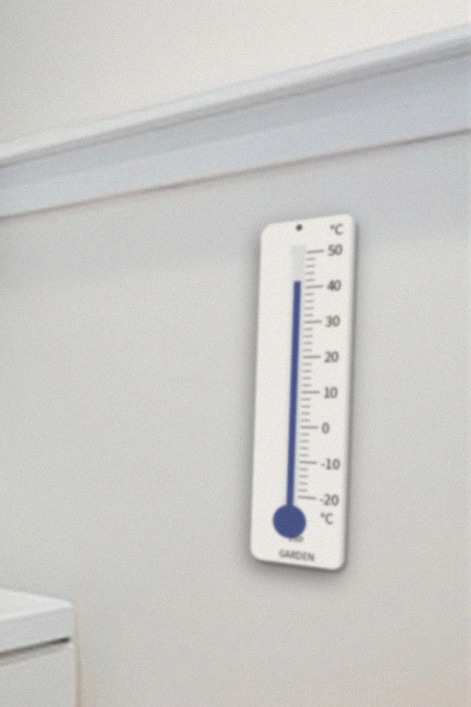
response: 42; °C
